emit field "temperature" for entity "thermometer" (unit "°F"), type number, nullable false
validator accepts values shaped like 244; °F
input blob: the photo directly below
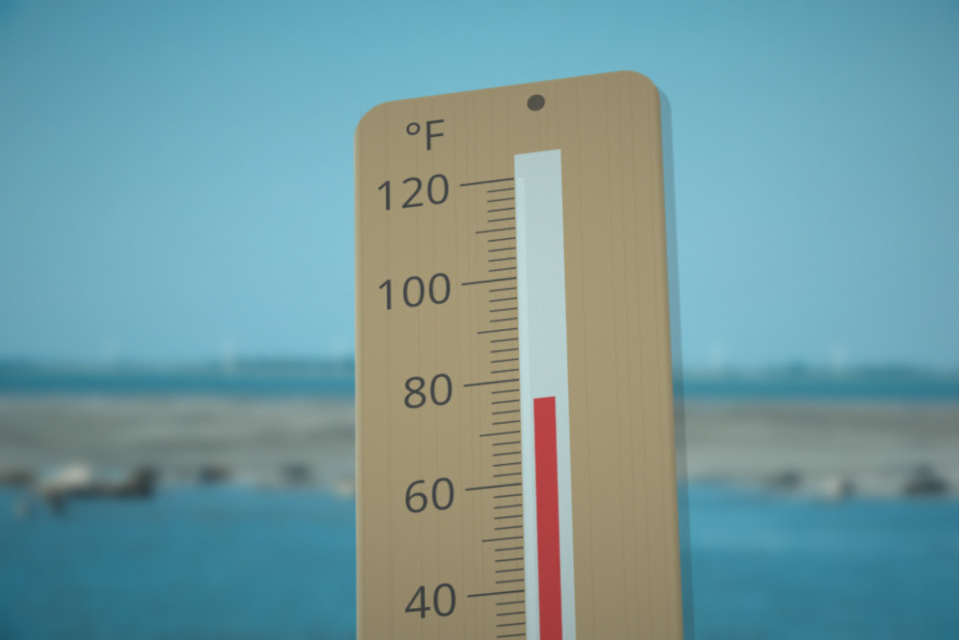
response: 76; °F
